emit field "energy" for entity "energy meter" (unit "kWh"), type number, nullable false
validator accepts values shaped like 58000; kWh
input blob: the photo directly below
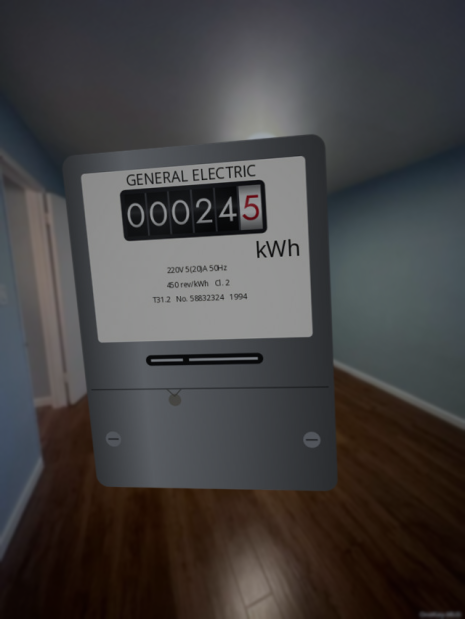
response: 24.5; kWh
